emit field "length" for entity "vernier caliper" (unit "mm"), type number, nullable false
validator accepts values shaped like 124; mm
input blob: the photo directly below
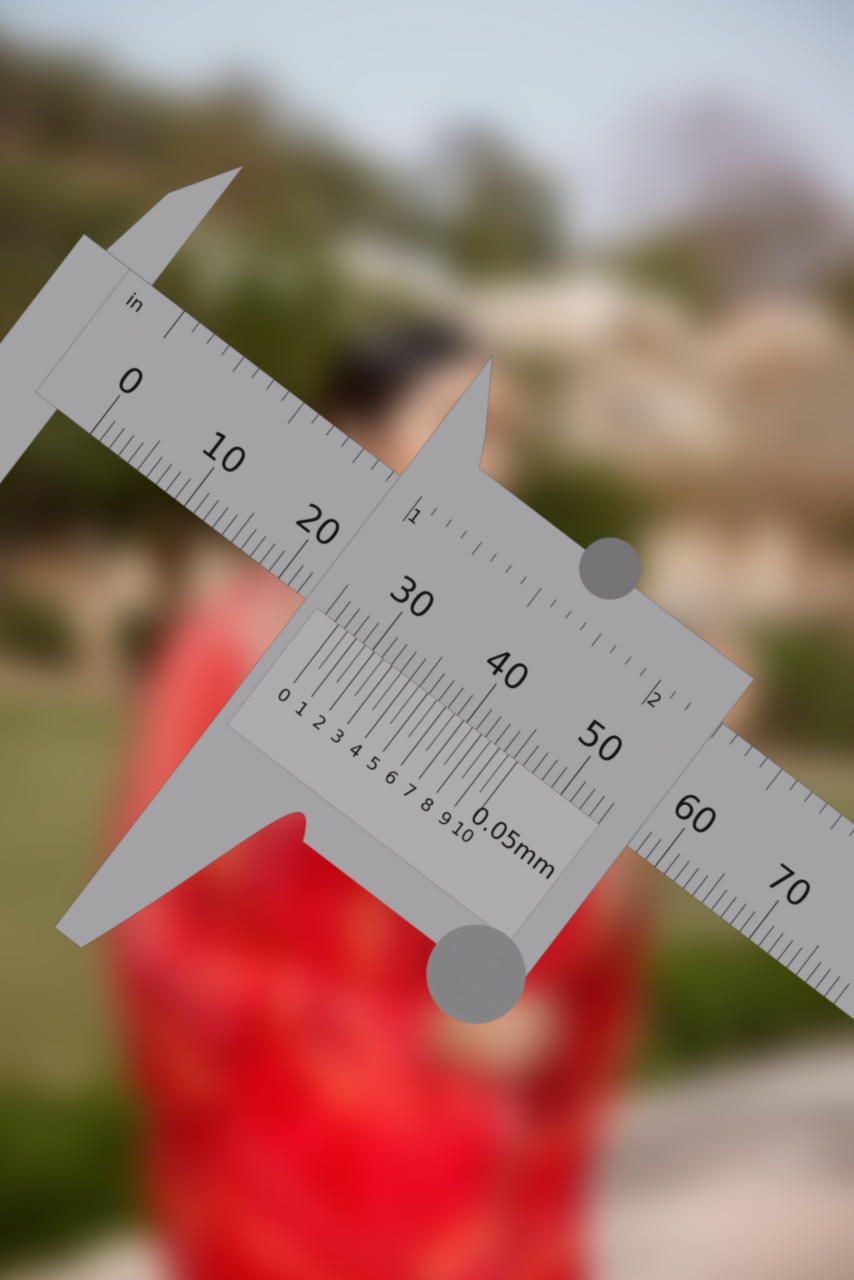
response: 26.4; mm
